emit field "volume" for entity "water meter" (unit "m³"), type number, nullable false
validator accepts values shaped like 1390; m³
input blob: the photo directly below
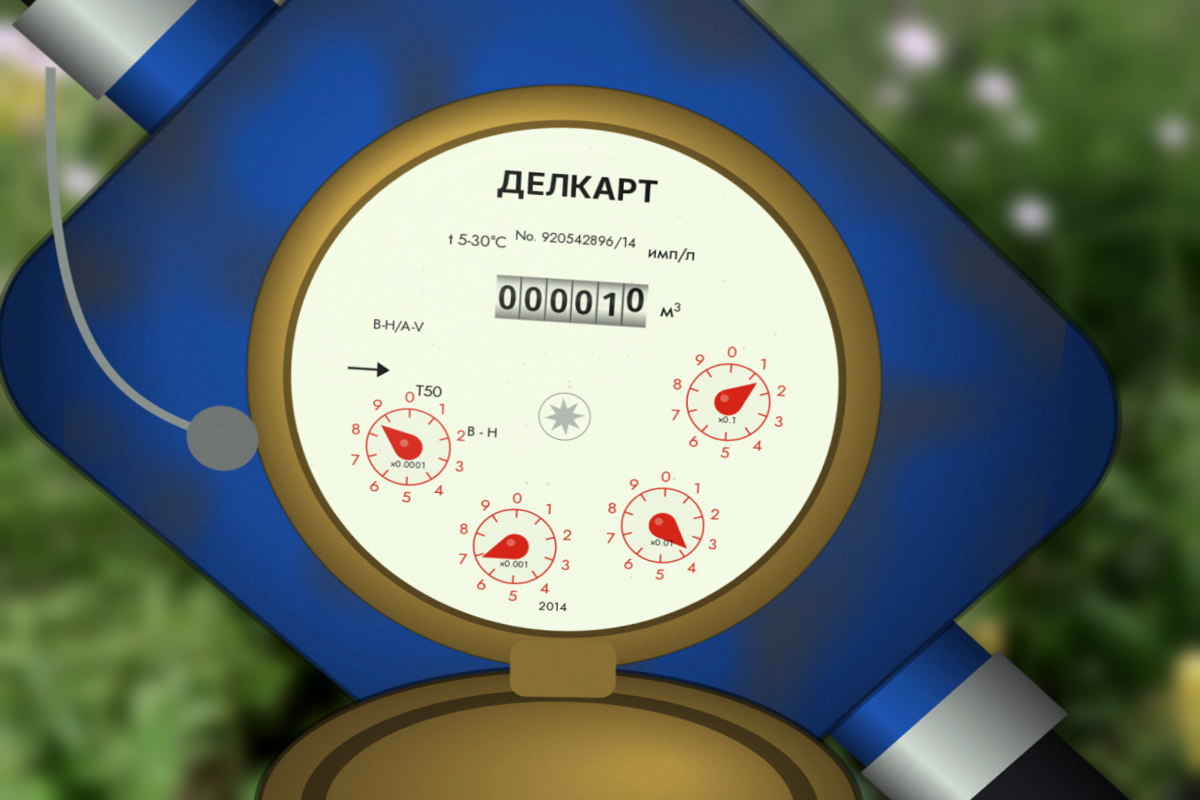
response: 10.1368; m³
